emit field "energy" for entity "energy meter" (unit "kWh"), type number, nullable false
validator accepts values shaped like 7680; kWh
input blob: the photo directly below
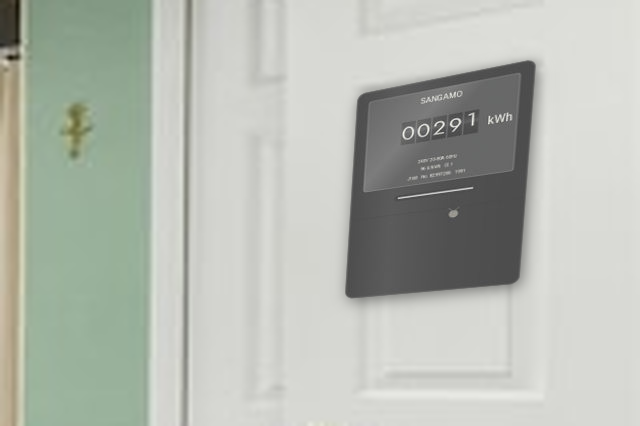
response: 291; kWh
